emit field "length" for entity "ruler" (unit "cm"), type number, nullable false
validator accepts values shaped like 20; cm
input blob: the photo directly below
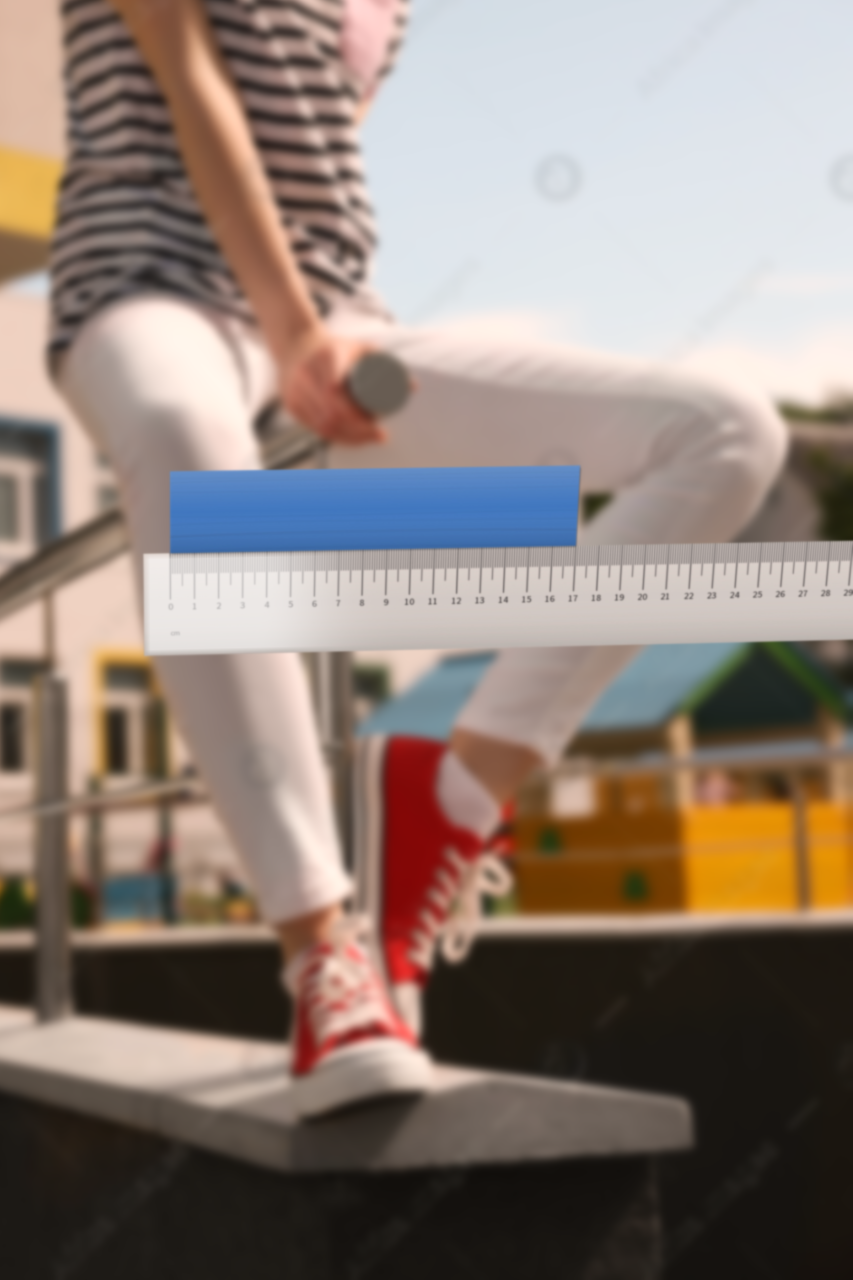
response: 17; cm
